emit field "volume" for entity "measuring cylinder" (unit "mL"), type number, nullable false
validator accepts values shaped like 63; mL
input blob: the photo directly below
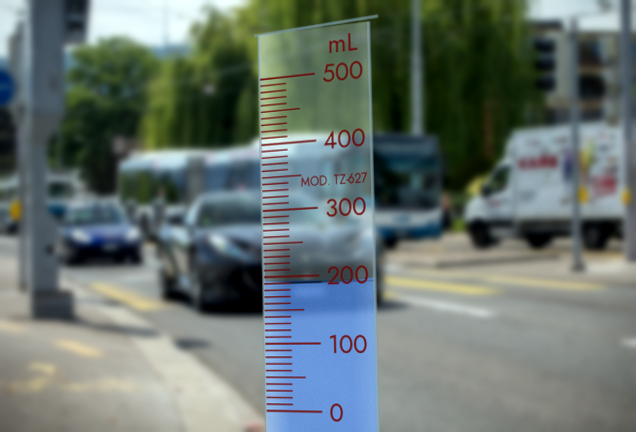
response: 190; mL
